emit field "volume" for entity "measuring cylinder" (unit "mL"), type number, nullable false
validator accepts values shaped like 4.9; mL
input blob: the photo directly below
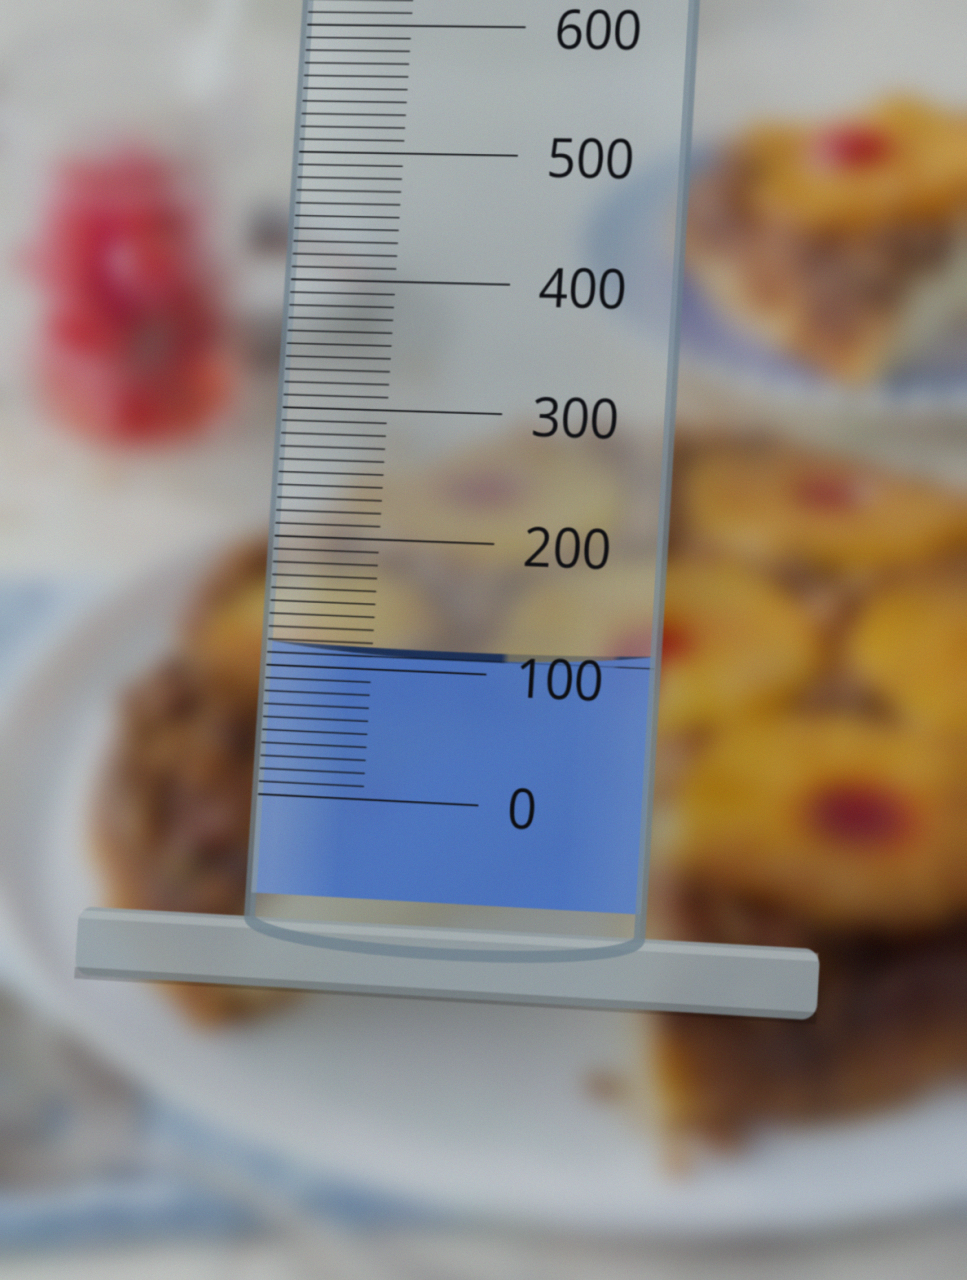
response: 110; mL
